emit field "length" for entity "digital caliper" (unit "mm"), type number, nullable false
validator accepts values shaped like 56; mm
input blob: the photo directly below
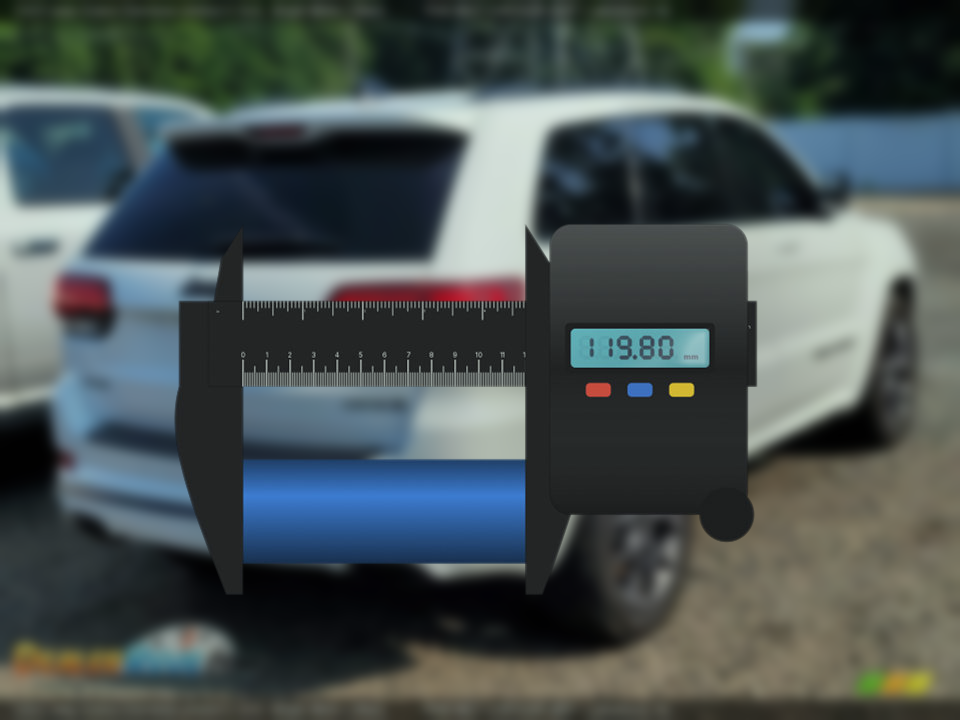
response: 119.80; mm
